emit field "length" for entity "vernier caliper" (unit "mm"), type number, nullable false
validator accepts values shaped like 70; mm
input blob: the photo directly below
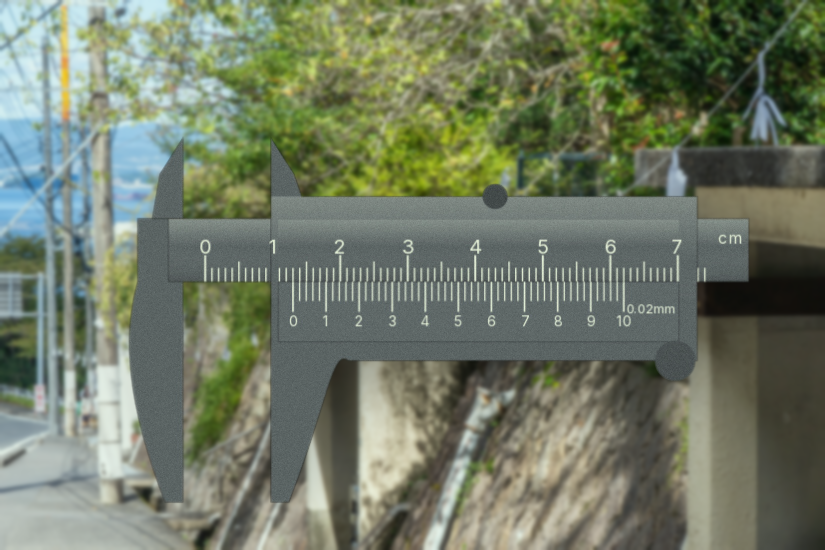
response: 13.0; mm
